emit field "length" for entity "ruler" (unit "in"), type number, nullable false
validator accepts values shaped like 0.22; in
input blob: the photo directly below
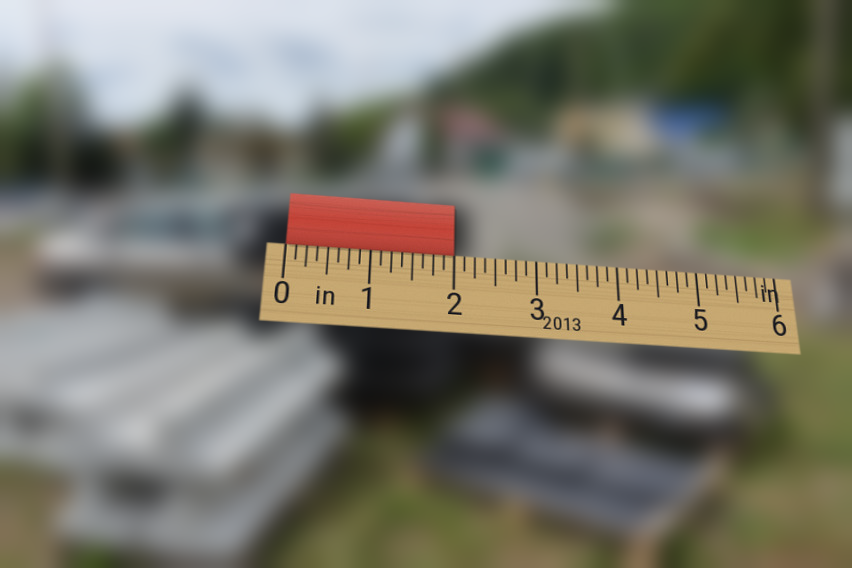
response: 2; in
